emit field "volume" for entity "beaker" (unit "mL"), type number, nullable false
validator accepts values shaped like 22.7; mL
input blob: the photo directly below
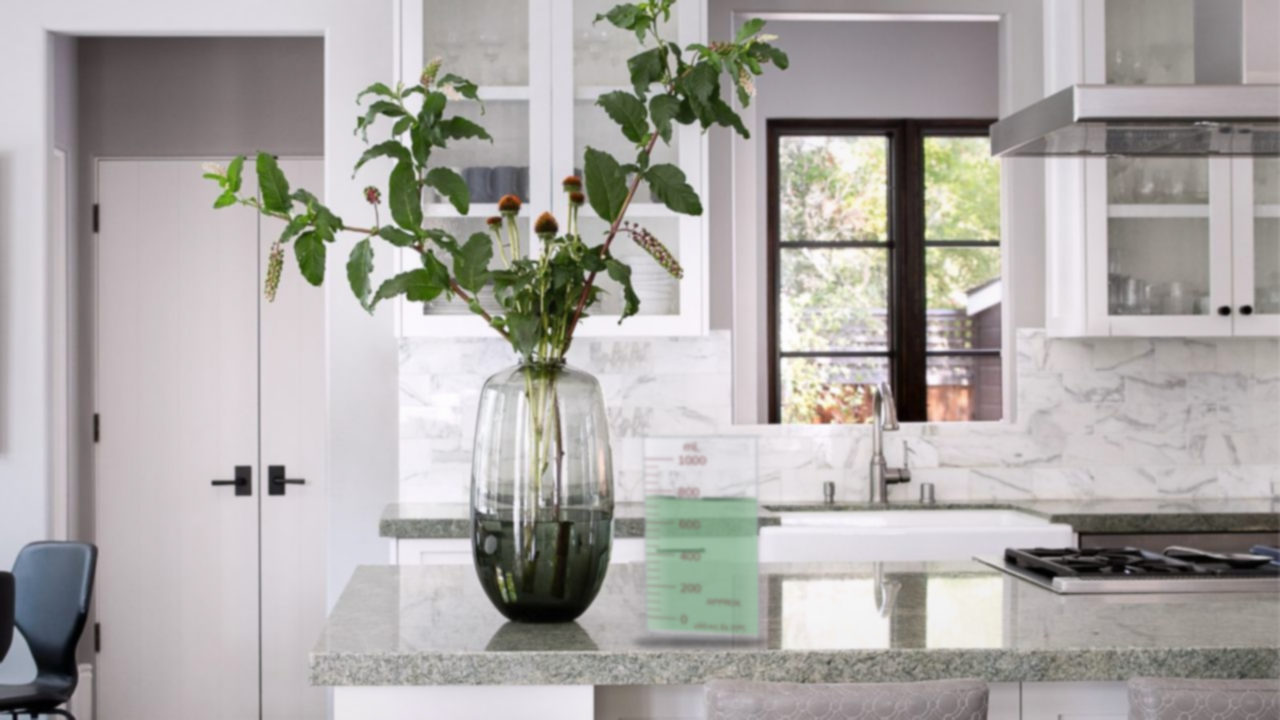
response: 750; mL
